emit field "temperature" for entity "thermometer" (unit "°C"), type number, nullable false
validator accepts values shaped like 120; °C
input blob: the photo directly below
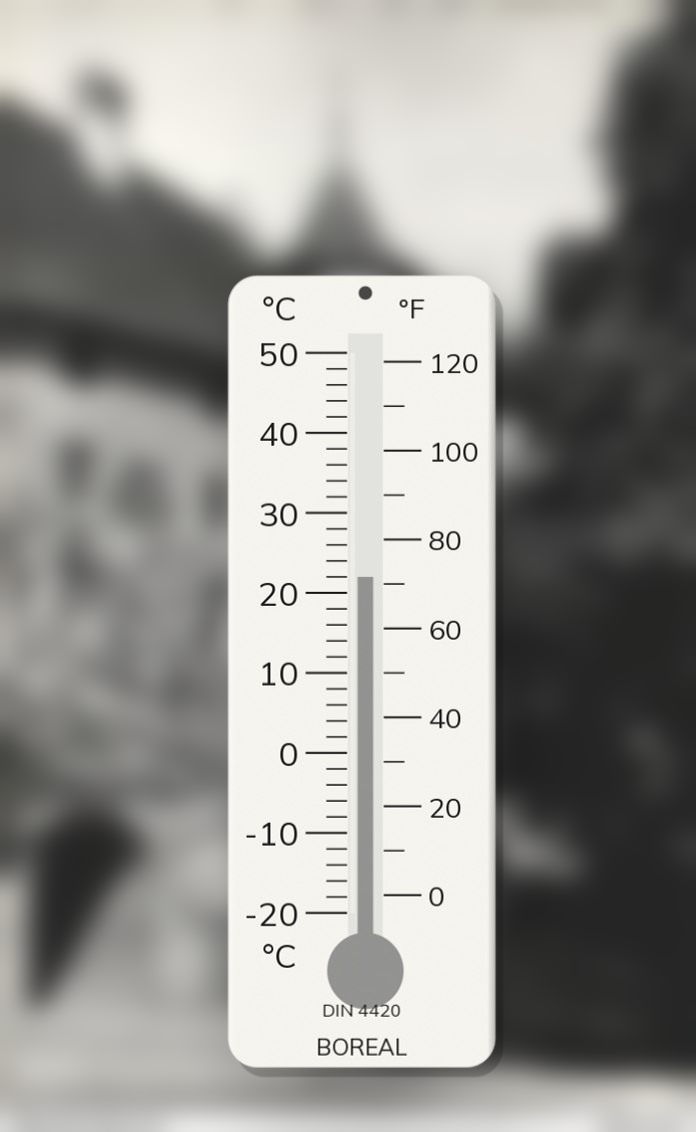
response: 22; °C
